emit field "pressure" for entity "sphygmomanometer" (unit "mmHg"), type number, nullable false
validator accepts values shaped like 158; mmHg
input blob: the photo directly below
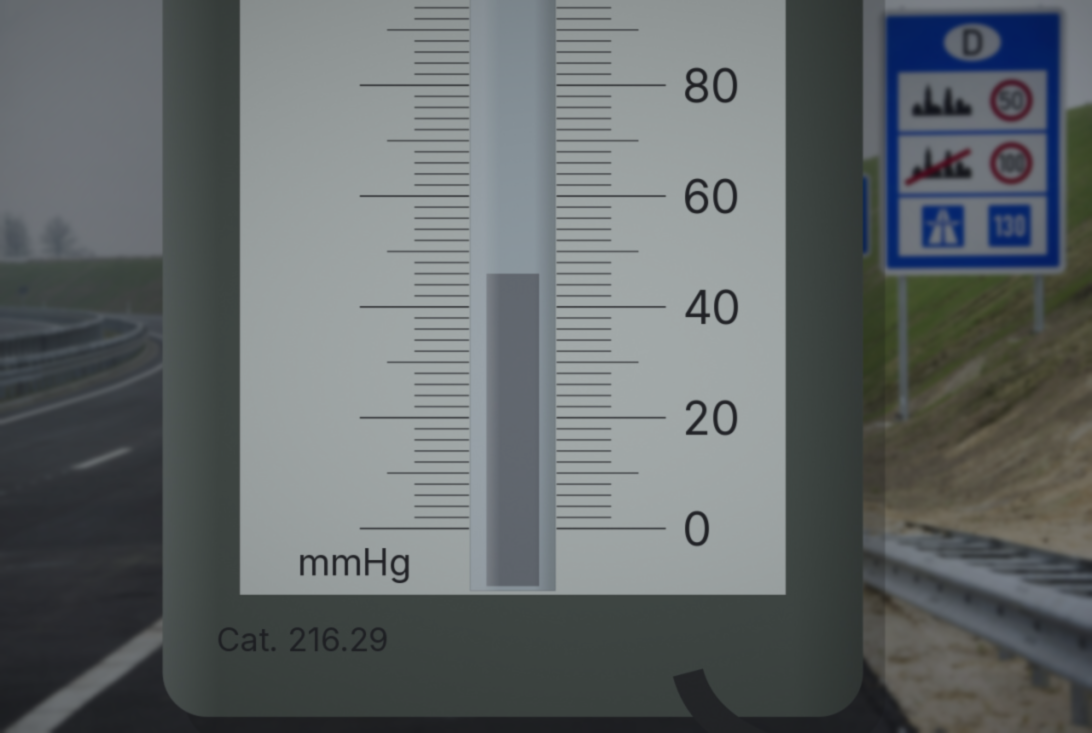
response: 46; mmHg
